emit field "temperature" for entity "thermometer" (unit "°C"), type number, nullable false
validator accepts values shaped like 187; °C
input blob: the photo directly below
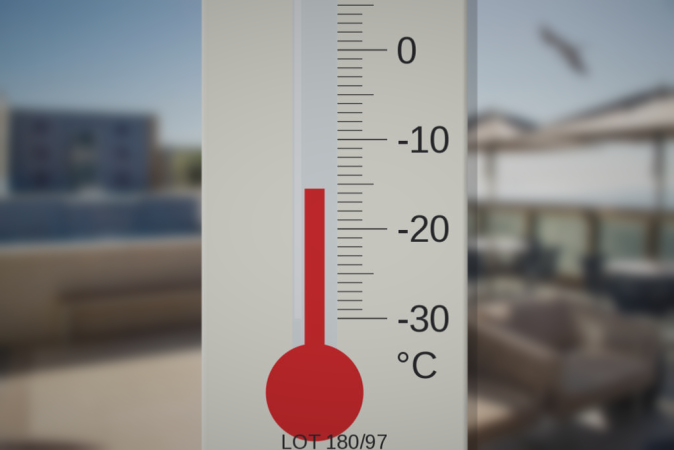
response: -15.5; °C
